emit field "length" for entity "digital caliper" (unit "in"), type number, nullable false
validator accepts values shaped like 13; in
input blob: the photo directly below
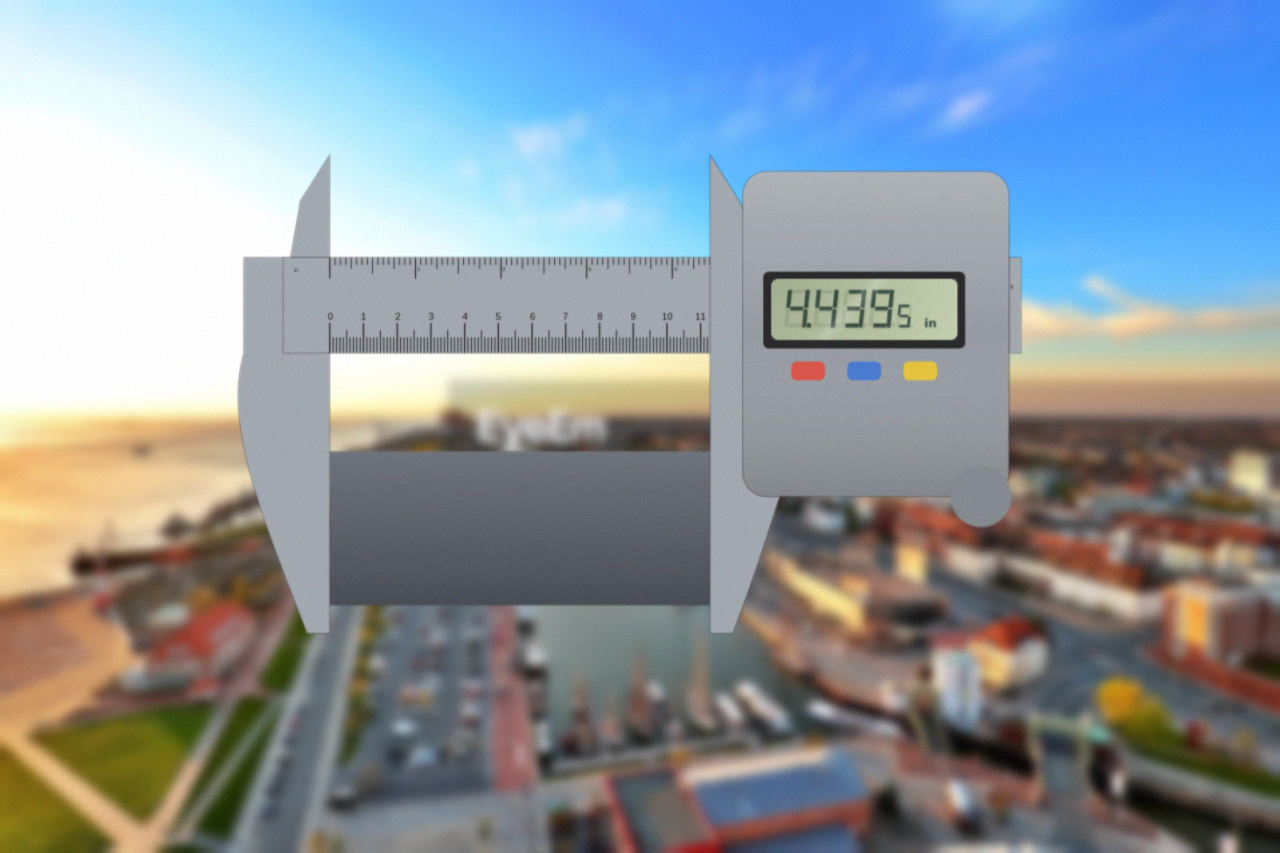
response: 4.4395; in
